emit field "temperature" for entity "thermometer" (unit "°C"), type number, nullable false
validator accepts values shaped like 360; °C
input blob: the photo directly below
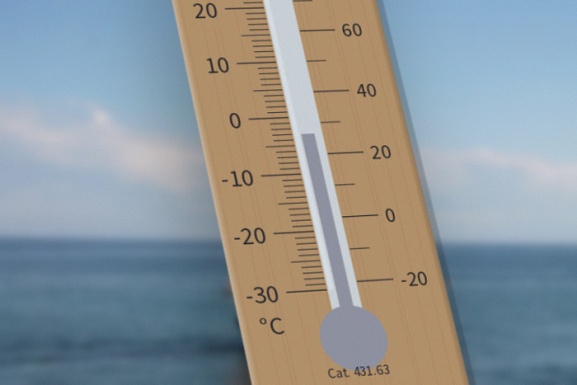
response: -3; °C
